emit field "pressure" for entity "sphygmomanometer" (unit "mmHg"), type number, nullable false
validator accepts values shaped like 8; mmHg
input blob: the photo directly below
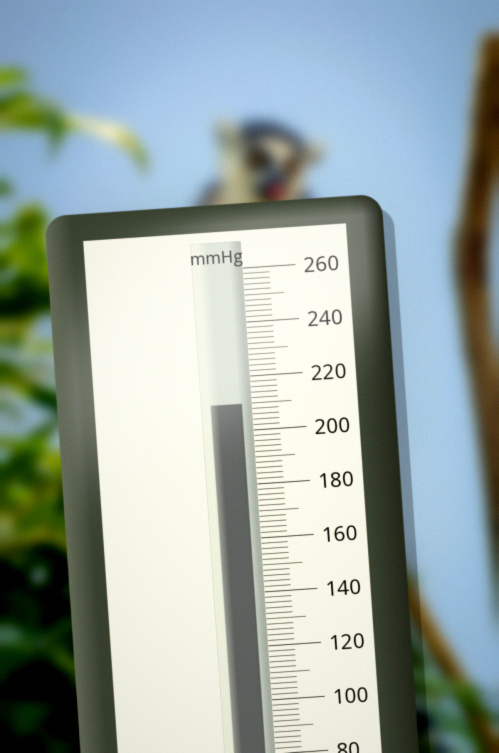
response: 210; mmHg
